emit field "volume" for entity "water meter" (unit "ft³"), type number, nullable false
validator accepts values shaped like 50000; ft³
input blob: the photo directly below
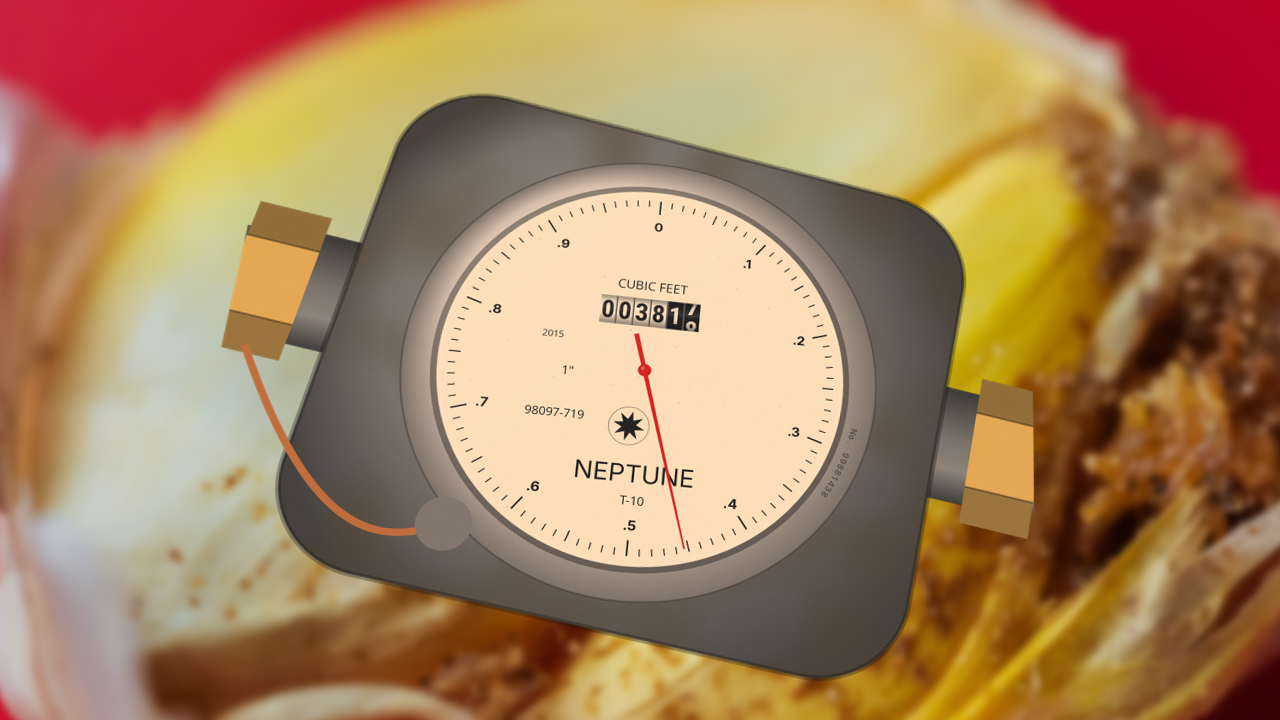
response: 3817.45; ft³
